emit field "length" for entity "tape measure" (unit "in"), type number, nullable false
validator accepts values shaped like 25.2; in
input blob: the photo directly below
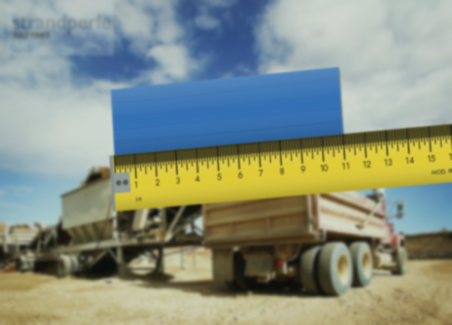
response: 11; in
